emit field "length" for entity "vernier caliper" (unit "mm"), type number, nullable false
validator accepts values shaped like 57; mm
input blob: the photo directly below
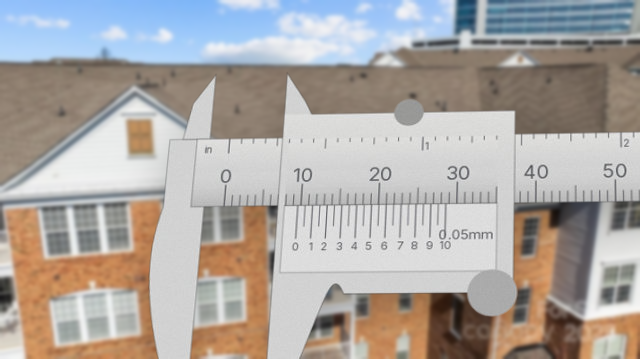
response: 9.6; mm
